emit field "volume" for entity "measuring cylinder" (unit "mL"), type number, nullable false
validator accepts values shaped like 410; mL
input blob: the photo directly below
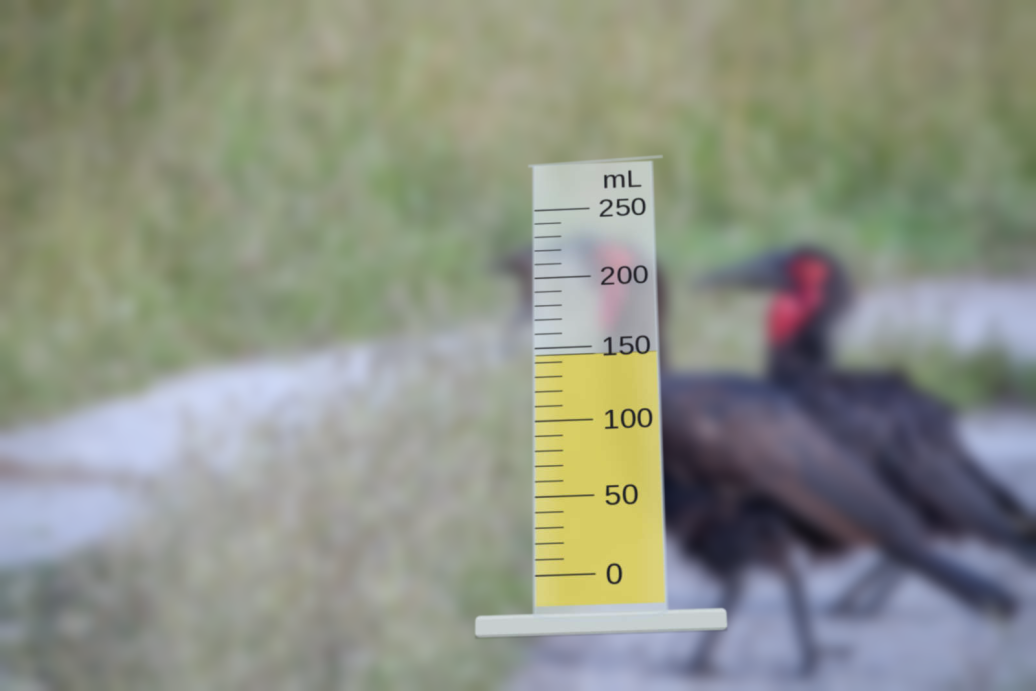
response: 145; mL
